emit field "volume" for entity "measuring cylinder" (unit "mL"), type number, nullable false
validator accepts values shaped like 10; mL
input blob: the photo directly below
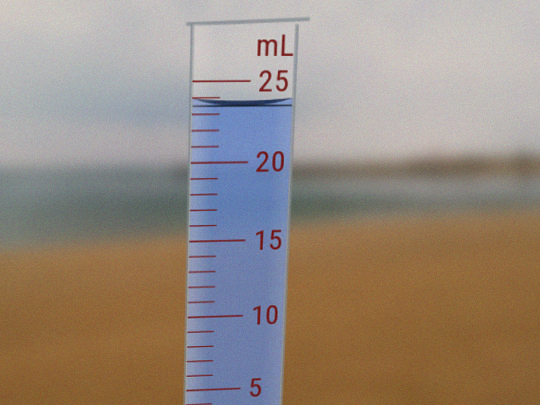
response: 23.5; mL
